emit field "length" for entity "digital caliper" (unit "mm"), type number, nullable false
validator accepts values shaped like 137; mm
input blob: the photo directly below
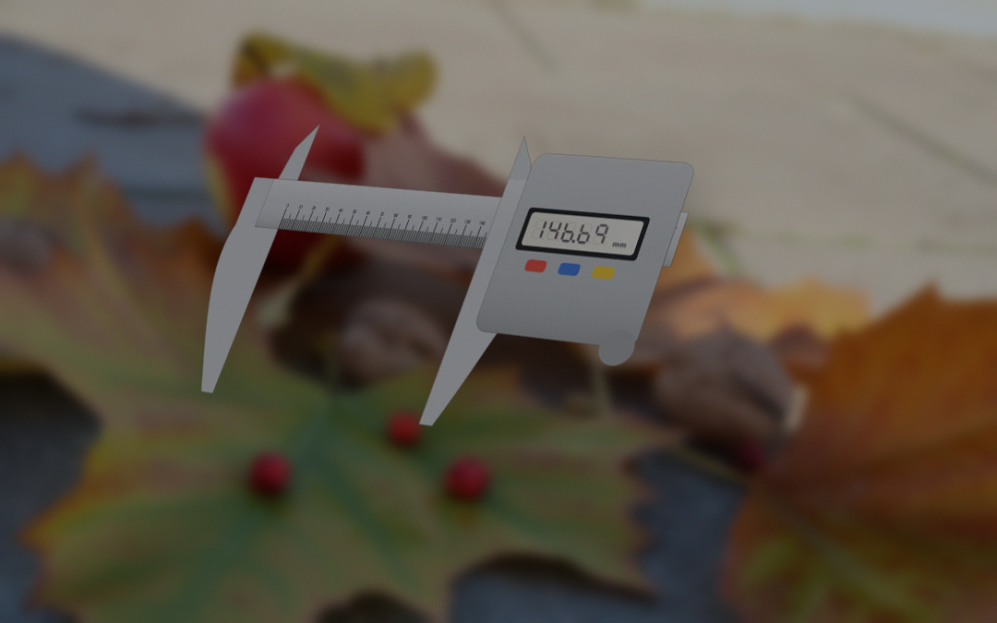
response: 146.69; mm
